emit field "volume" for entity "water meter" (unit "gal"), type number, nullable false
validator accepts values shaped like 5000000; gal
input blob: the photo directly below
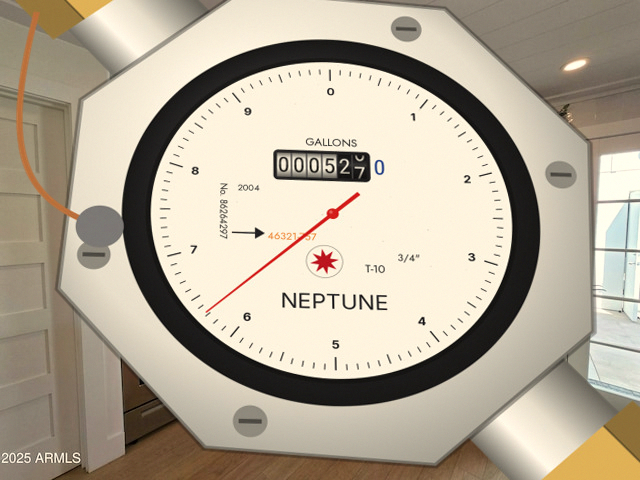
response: 5266.3; gal
